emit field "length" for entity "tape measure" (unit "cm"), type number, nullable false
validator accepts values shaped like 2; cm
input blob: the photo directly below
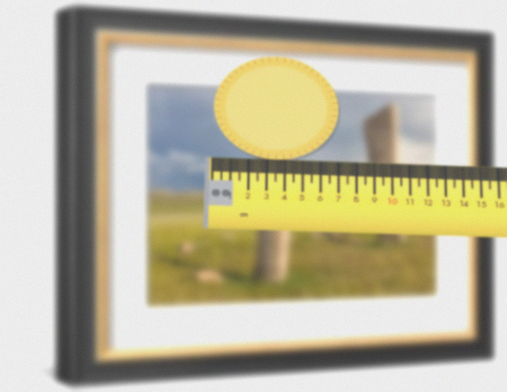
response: 7; cm
